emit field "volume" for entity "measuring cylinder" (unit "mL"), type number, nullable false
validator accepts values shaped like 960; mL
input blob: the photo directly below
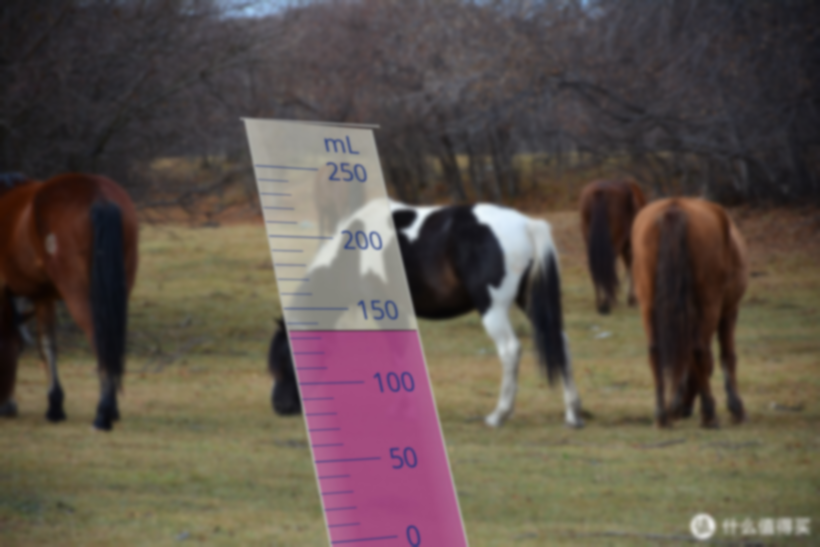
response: 135; mL
